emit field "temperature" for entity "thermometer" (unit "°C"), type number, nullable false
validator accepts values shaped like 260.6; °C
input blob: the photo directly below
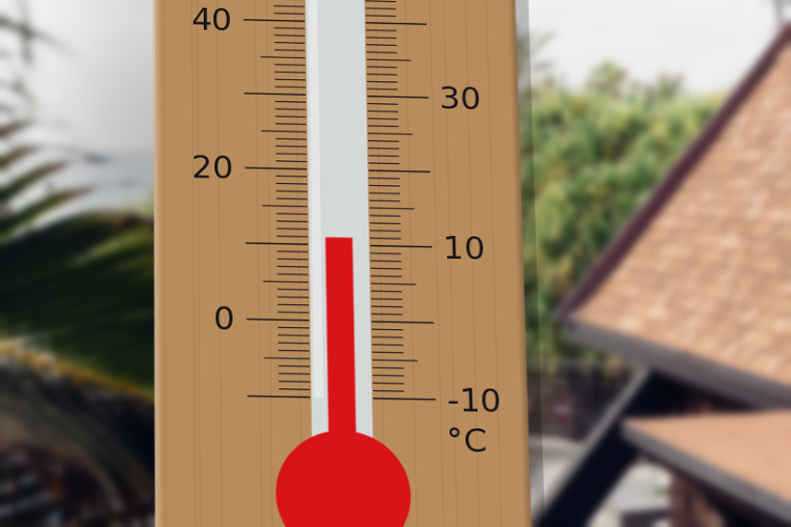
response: 11; °C
